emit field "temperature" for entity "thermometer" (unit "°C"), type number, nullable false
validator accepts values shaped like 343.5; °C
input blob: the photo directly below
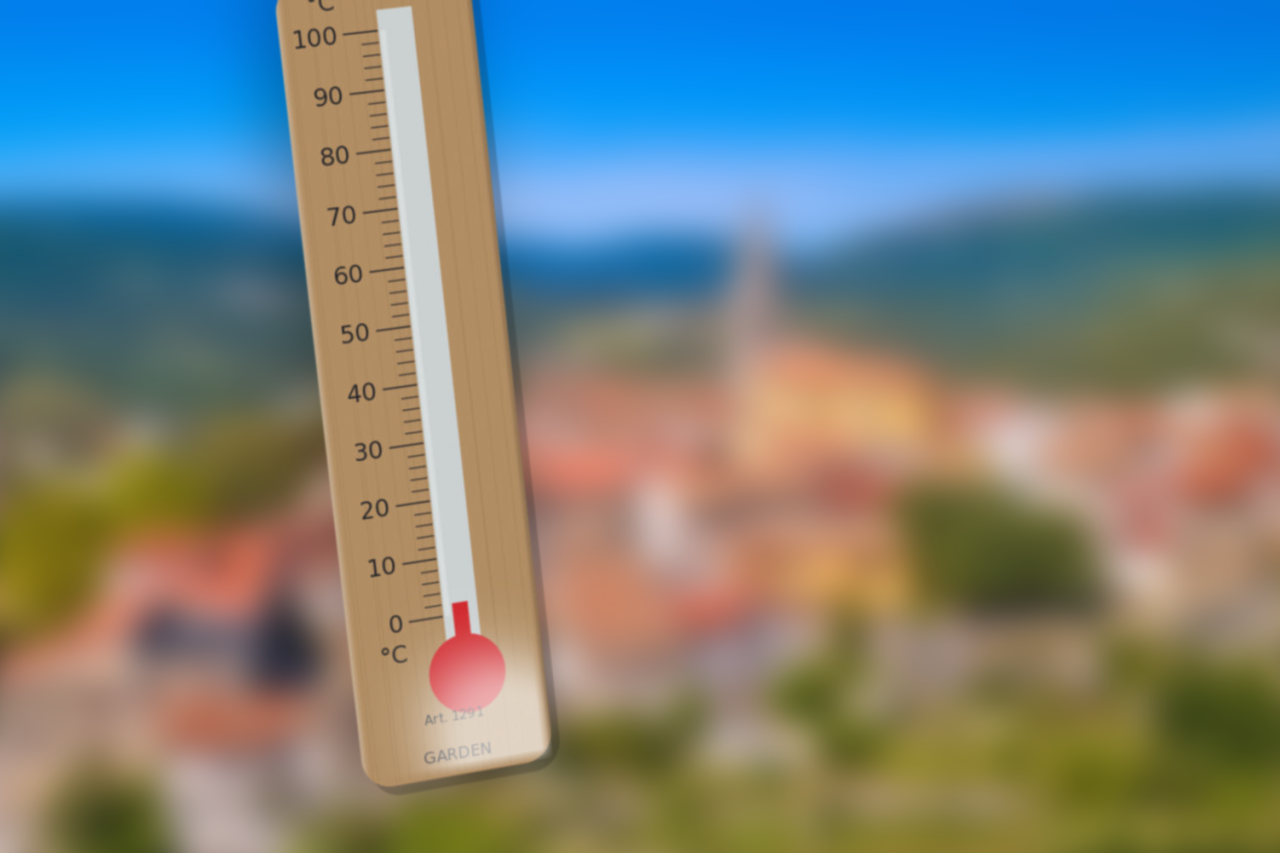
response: 2; °C
